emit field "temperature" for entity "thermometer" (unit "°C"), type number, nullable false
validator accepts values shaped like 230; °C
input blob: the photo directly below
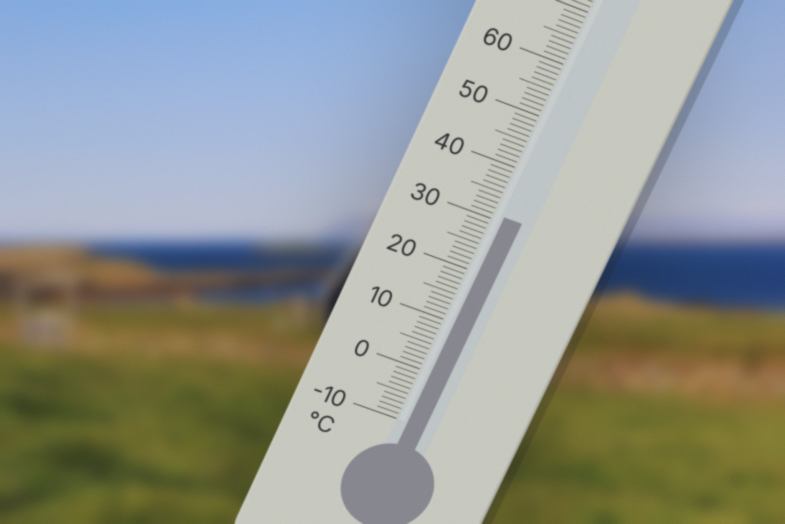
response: 31; °C
